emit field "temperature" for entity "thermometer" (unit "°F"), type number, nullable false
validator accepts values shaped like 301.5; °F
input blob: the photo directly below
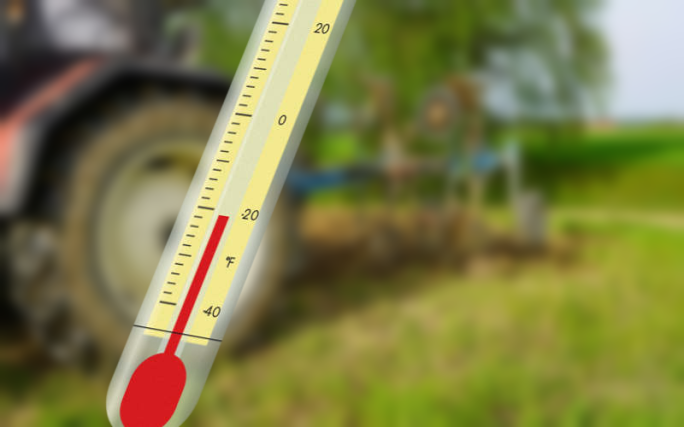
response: -21; °F
